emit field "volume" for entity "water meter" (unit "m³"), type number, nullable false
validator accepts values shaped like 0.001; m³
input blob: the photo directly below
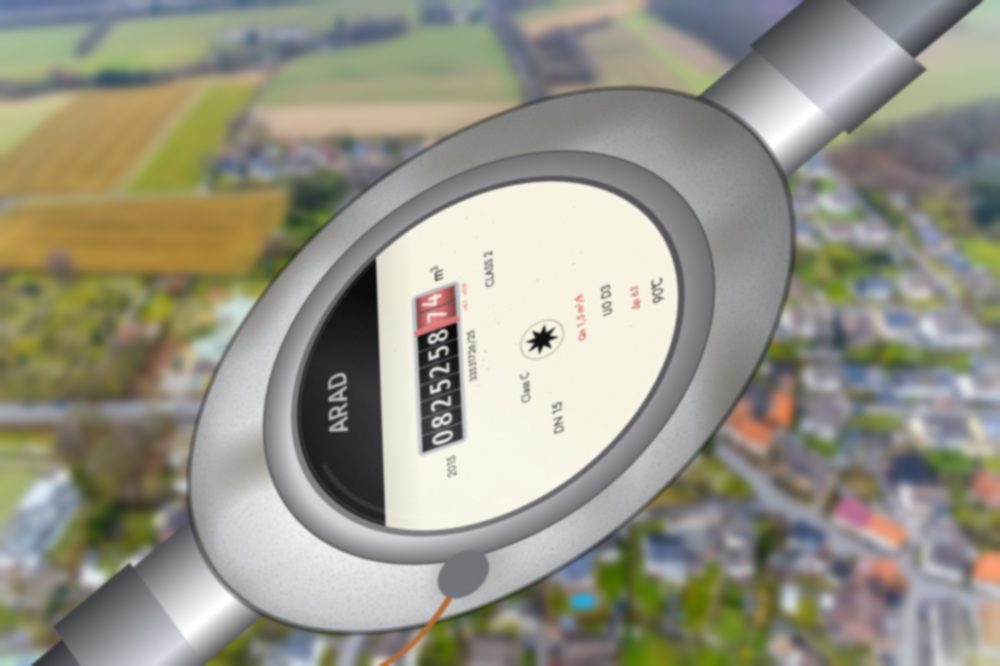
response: 825258.74; m³
